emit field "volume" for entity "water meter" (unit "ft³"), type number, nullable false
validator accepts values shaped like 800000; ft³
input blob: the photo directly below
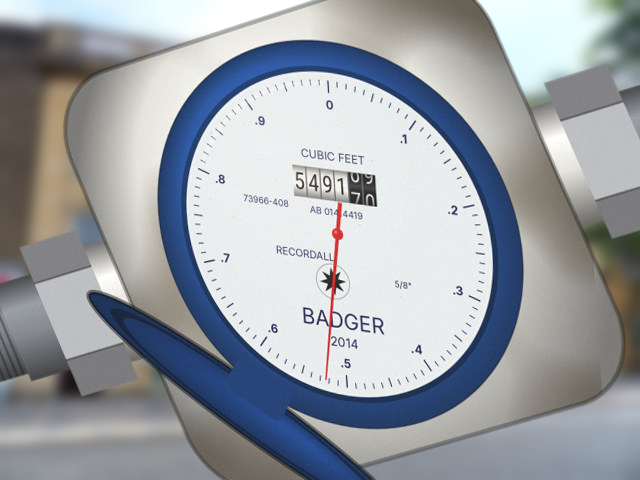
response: 549169.52; ft³
